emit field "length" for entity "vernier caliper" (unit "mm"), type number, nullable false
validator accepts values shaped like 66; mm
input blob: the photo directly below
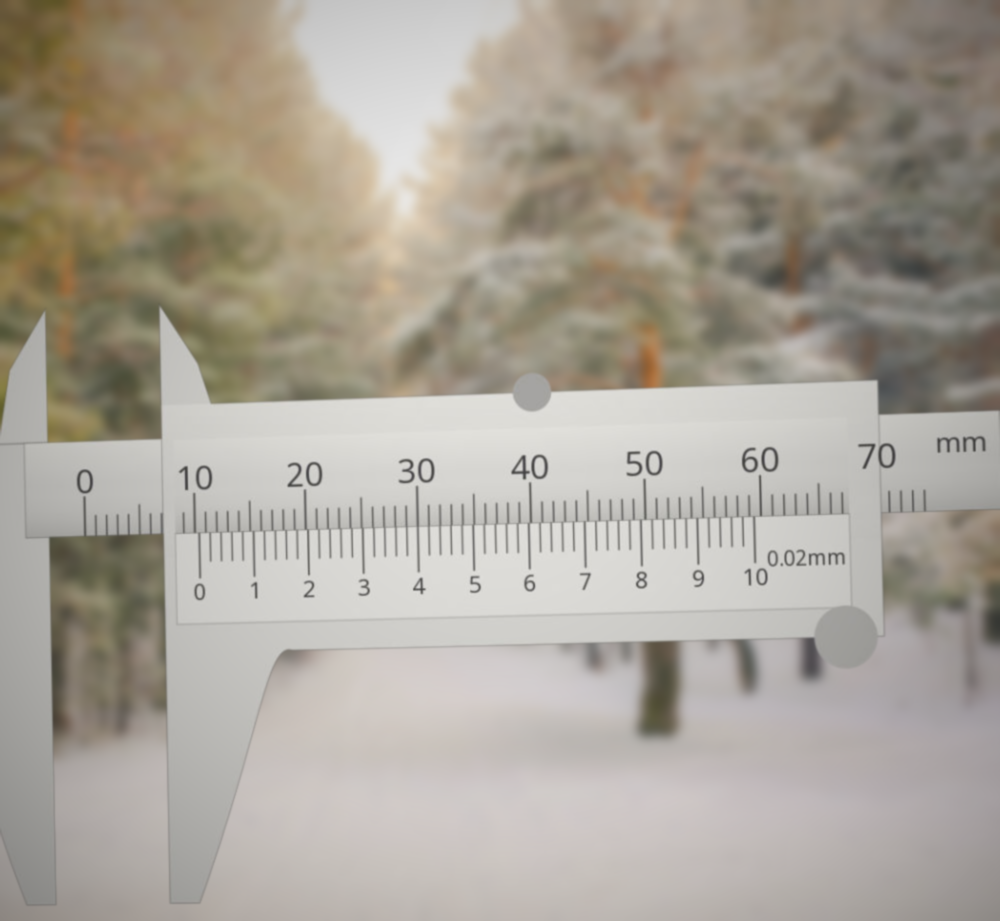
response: 10.4; mm
